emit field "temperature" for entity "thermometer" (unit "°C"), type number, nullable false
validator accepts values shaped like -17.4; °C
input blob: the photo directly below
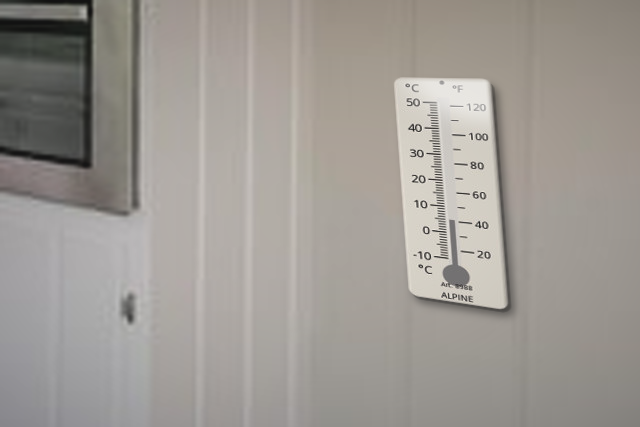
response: 5; °C
